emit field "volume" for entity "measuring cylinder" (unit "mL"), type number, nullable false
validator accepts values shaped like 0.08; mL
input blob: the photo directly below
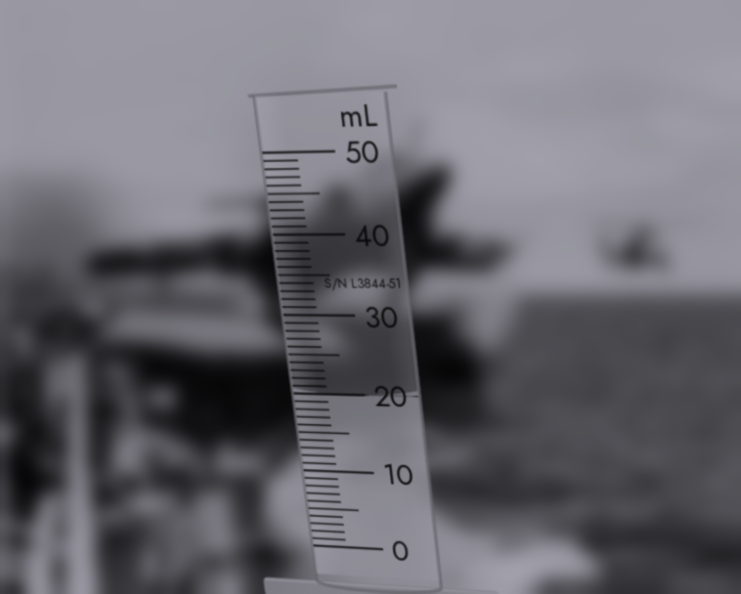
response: 20; mL
